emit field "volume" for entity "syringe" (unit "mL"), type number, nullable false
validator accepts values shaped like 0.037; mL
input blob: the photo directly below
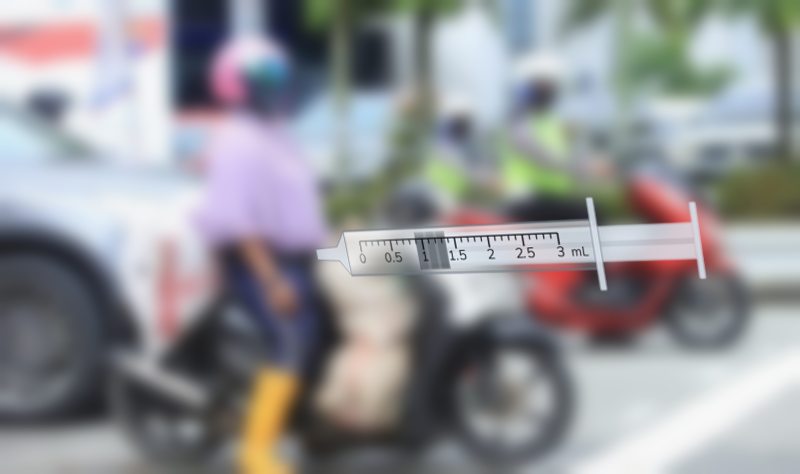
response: 0.9; mL
